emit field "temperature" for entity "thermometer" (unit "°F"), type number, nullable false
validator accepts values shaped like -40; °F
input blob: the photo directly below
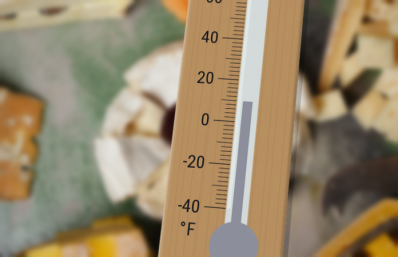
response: 10; °F
